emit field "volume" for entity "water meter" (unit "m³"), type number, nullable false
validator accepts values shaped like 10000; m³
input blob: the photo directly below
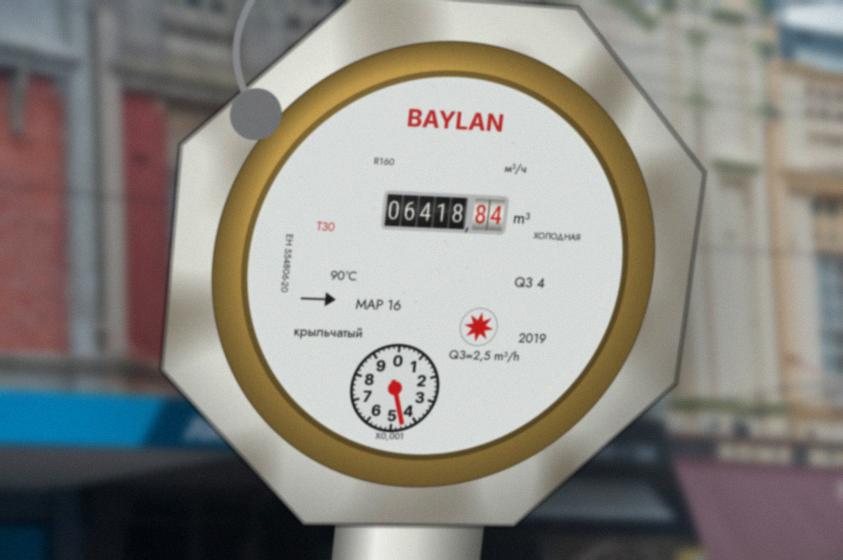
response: 6418.844; m³
